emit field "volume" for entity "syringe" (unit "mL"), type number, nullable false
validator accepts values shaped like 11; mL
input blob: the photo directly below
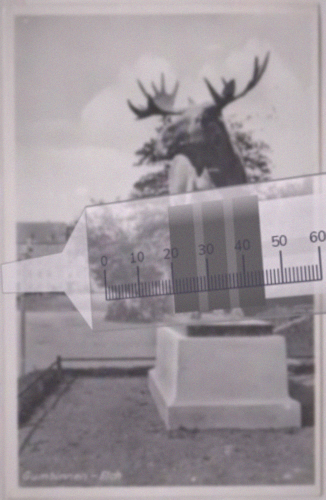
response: 20; mL
